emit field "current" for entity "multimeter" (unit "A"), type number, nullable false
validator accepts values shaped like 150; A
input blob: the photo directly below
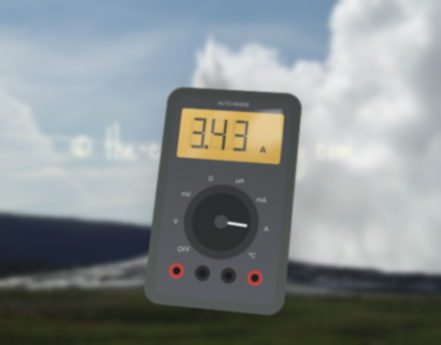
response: 3.43; A
